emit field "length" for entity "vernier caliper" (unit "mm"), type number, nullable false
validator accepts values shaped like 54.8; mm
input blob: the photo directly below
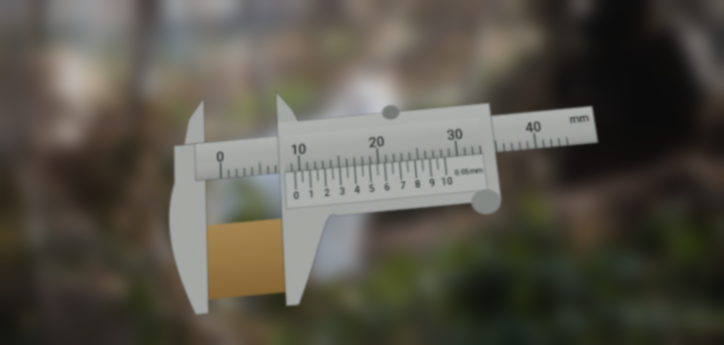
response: 9.4; mm
